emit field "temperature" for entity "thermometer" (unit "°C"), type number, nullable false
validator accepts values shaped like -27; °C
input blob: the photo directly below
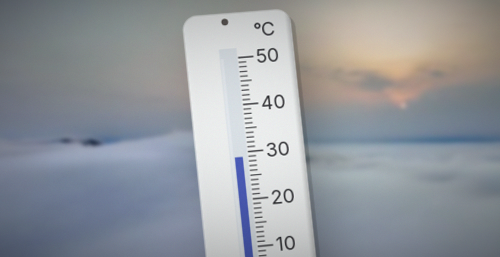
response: 29; °C
